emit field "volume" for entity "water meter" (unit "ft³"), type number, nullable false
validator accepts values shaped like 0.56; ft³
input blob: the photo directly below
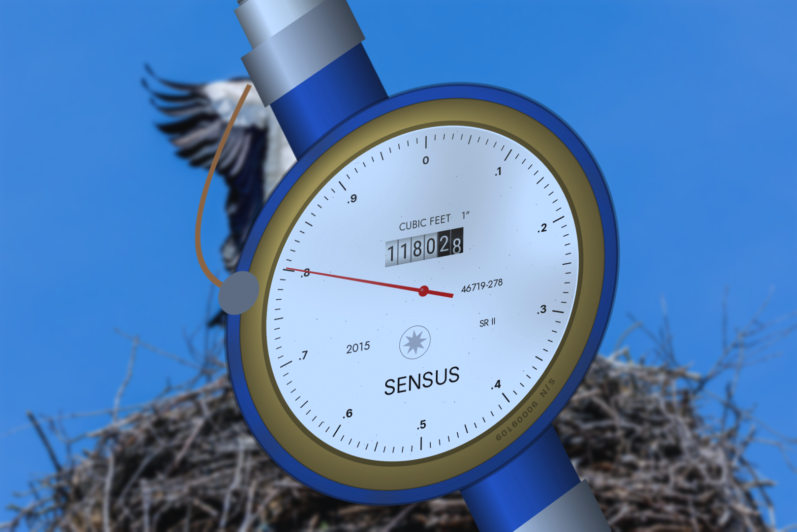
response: 118027.80; ft³
